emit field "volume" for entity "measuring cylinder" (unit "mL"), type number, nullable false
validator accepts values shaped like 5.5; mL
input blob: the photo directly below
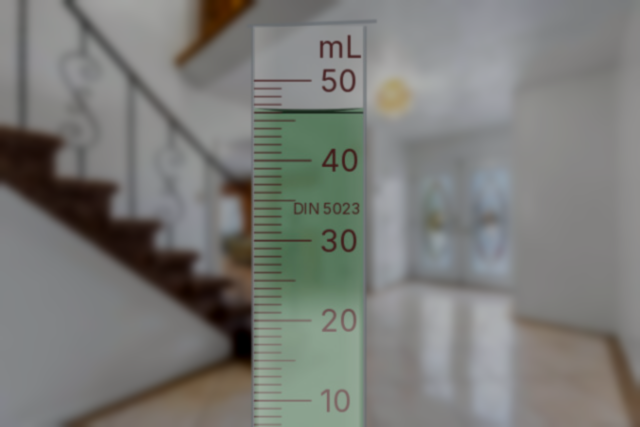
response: 46; mL
